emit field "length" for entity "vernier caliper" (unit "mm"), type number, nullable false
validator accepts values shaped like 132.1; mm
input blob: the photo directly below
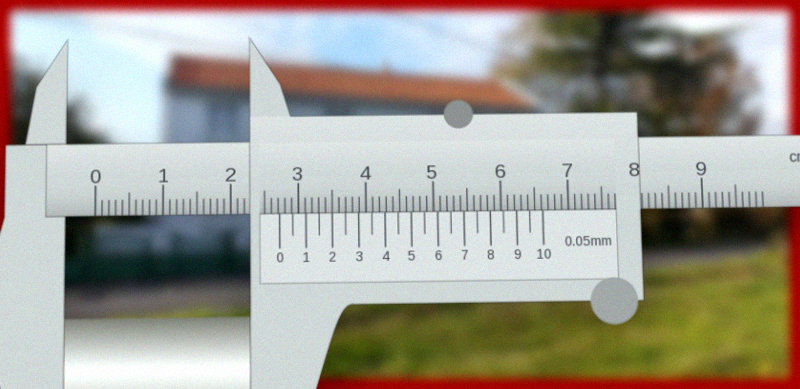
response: 27.2; mm
